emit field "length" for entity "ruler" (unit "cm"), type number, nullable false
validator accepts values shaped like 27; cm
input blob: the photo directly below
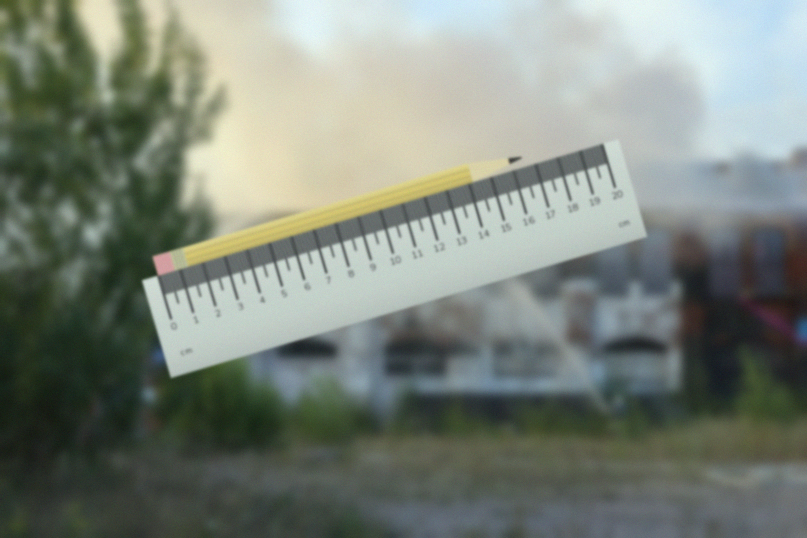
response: 16.5; cm
